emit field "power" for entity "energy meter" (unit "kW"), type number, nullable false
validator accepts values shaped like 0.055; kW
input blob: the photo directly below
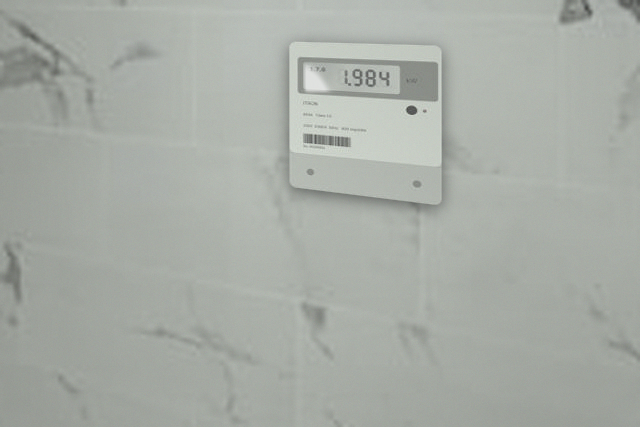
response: 1.984; kW
